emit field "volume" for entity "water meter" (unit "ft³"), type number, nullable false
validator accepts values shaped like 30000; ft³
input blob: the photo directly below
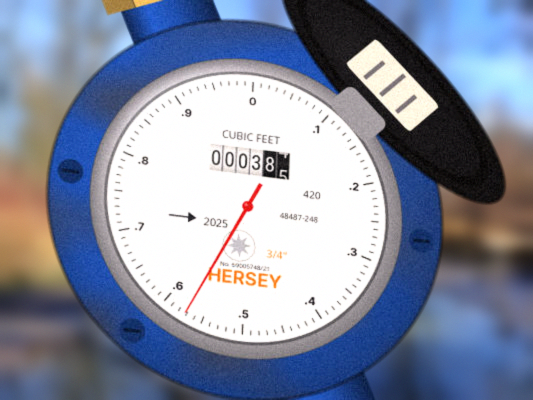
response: 384.57; ft³
